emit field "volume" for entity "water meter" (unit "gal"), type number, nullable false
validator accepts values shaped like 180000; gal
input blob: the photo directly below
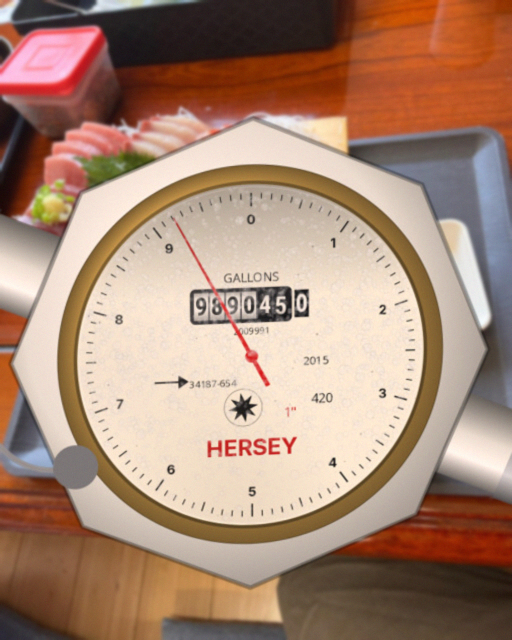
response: 9890449.2; gal
